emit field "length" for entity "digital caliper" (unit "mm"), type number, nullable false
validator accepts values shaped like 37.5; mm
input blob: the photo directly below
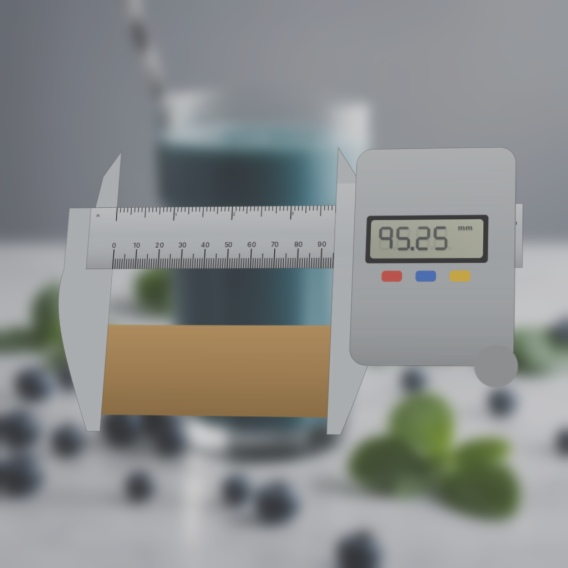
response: 95.25; mm
